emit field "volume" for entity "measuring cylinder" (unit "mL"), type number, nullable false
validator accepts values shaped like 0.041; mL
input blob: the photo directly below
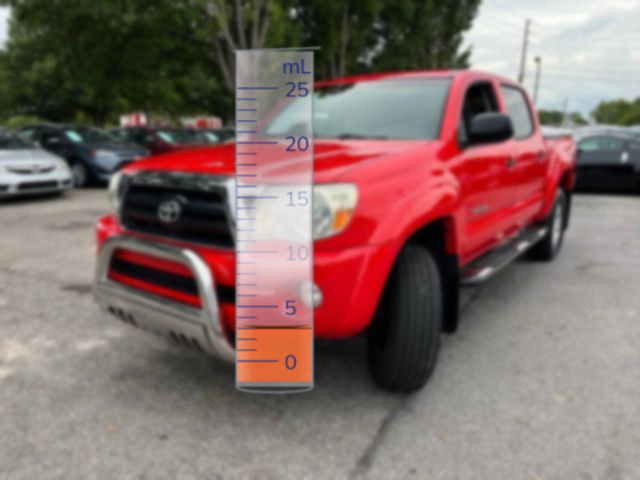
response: 3; mL
